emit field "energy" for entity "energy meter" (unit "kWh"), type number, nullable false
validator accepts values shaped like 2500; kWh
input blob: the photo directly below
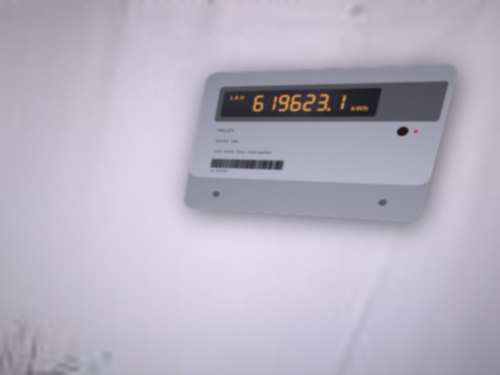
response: 619623.1; kWh
